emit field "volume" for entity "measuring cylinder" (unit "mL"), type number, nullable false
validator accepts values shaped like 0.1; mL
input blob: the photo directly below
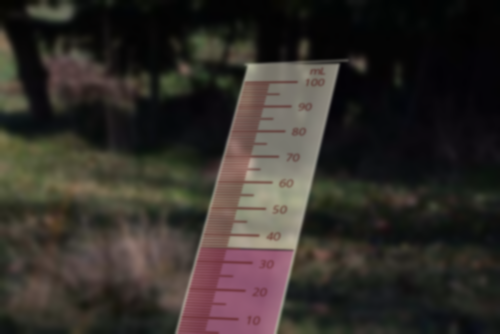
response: 35; mL
